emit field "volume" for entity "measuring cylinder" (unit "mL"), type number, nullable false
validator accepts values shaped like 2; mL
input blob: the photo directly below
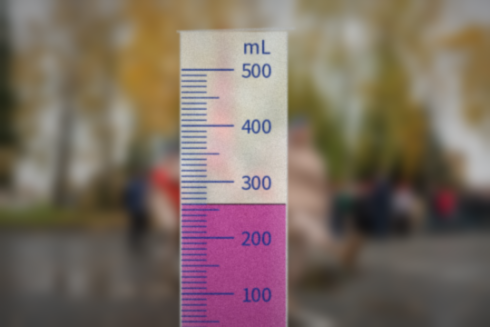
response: 260; mL
